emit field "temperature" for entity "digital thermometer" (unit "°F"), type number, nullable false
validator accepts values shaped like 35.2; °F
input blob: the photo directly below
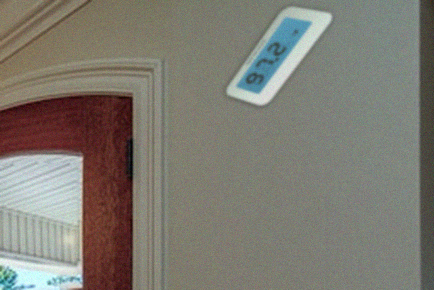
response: 97.2; °F
